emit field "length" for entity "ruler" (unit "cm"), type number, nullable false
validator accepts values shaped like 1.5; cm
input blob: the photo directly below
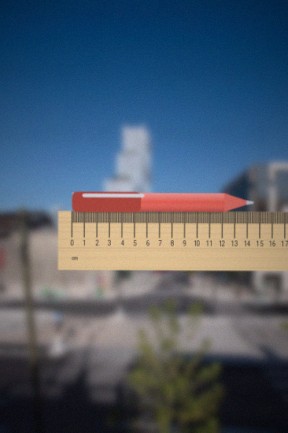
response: 14.5; cm
